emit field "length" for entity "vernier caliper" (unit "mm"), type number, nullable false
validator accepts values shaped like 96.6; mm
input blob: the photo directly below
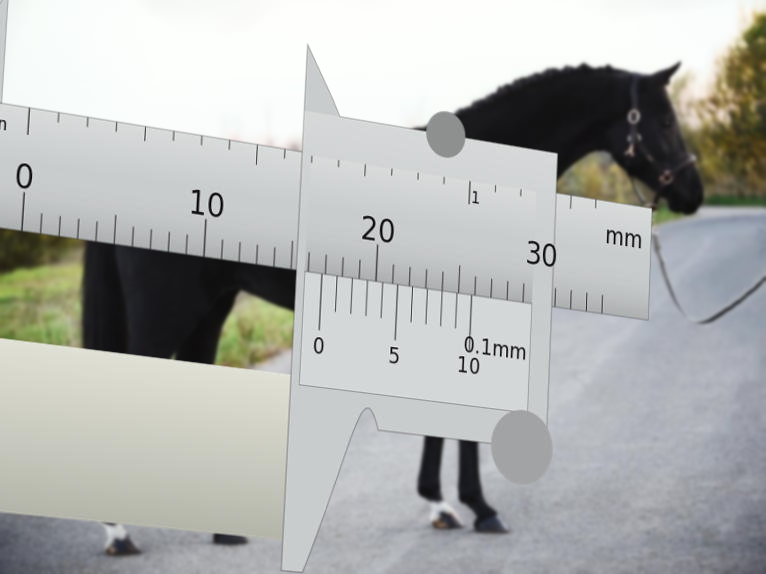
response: 16.8; mm
